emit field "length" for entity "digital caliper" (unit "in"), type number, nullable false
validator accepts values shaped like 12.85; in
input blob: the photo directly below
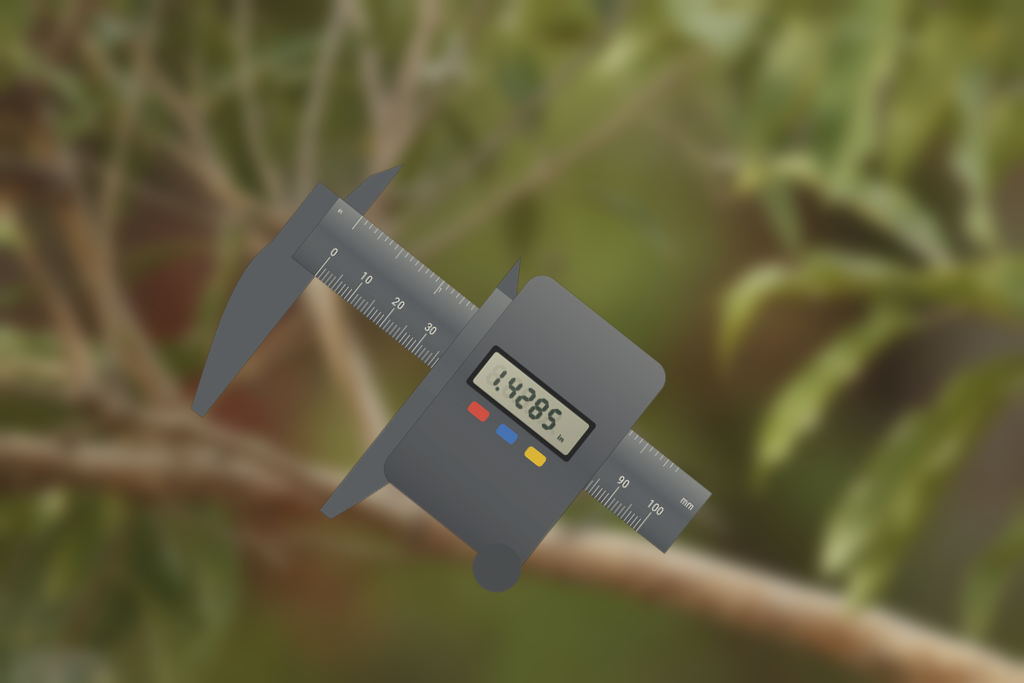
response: 1.4285; in
